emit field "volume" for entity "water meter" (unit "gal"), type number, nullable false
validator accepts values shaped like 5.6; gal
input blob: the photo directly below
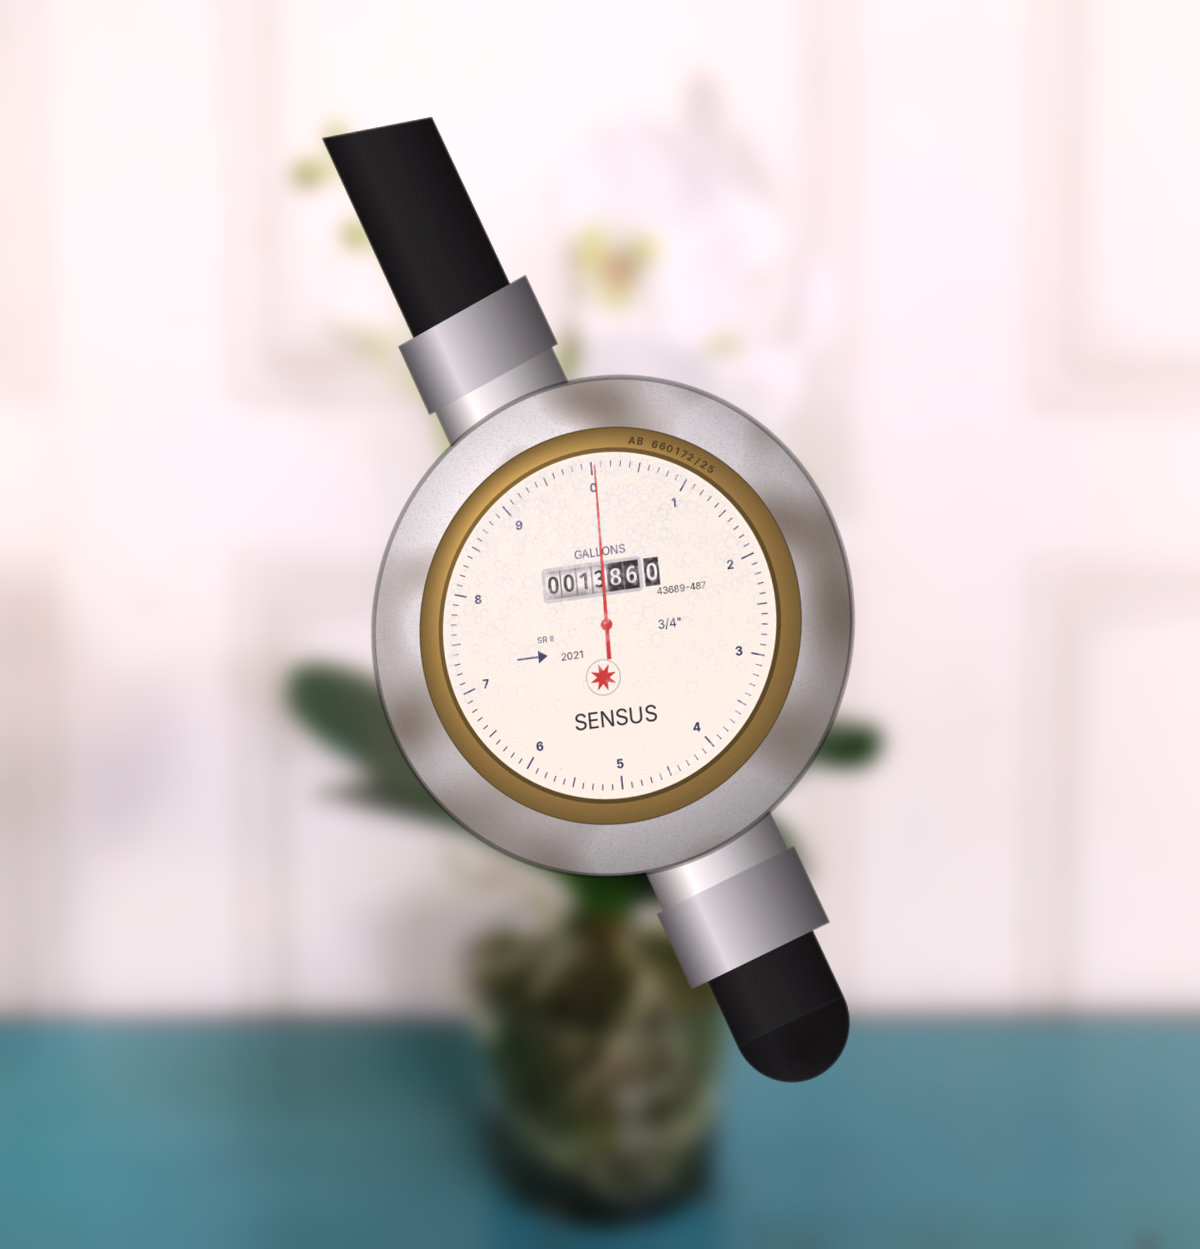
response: 13860.0; gal
